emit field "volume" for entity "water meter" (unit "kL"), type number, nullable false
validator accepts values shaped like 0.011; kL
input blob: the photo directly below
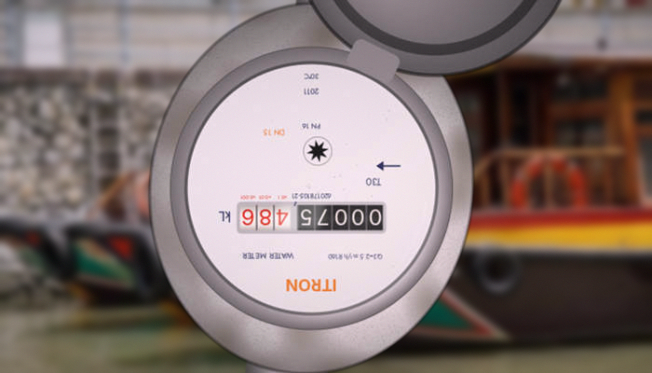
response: 75.486; kL
